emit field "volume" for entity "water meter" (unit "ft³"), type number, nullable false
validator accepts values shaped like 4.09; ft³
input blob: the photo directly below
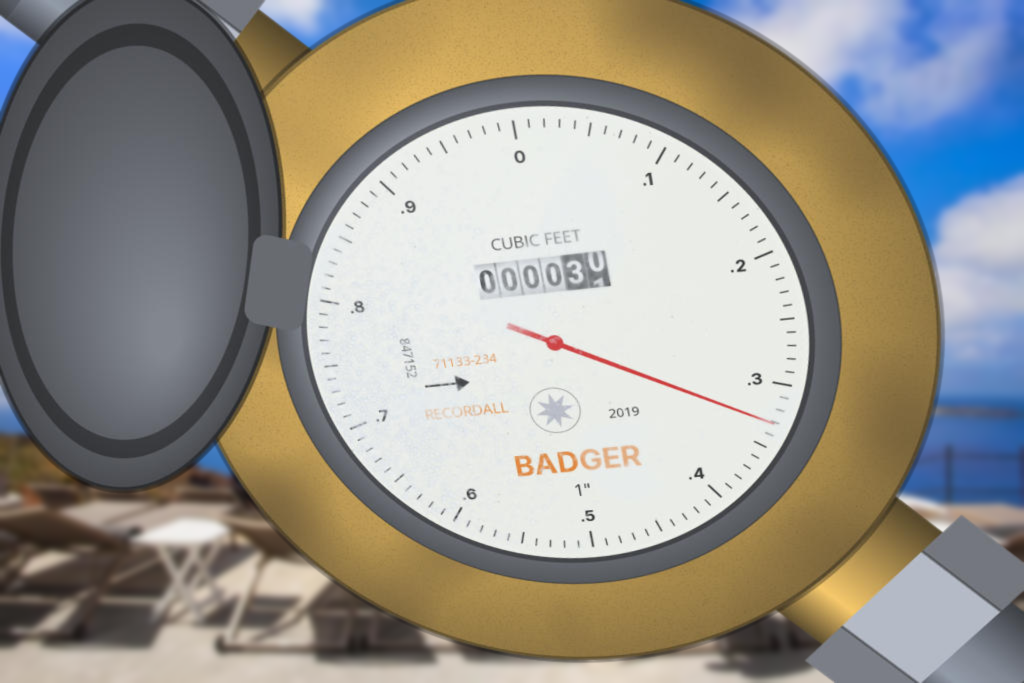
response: 30.33; ft³
